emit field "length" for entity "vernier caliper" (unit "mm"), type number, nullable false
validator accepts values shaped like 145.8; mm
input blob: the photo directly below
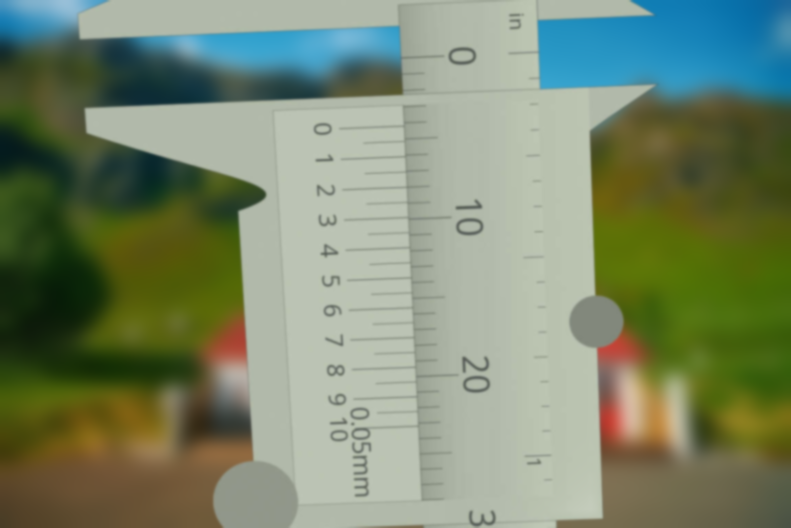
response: 4.2; mm
